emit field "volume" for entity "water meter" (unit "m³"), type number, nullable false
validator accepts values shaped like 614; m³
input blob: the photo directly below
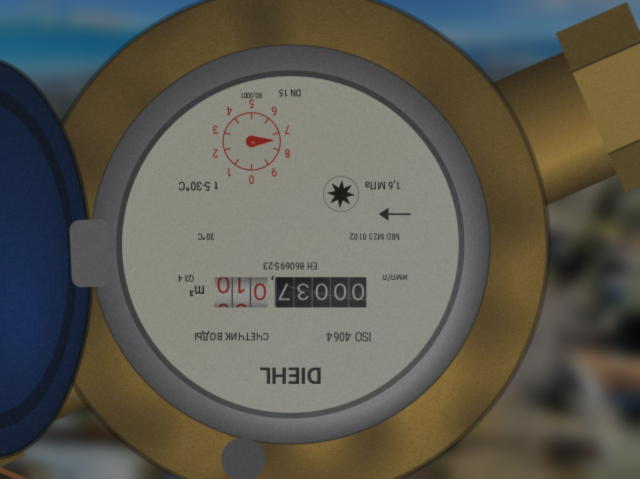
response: 37.0097; m³
